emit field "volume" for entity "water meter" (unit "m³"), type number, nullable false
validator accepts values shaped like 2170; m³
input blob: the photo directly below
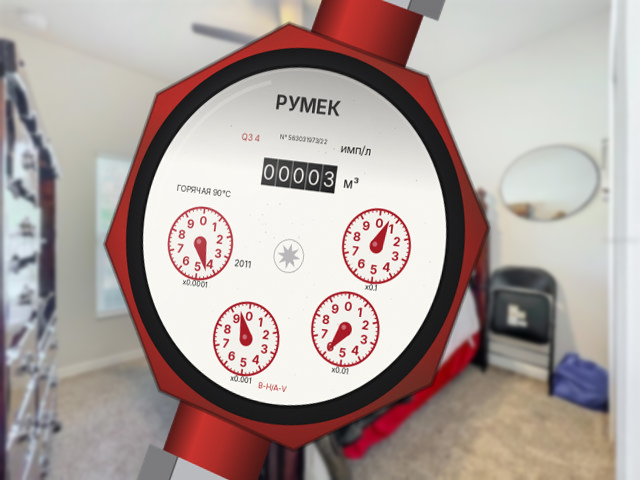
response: 3.0594; m³
